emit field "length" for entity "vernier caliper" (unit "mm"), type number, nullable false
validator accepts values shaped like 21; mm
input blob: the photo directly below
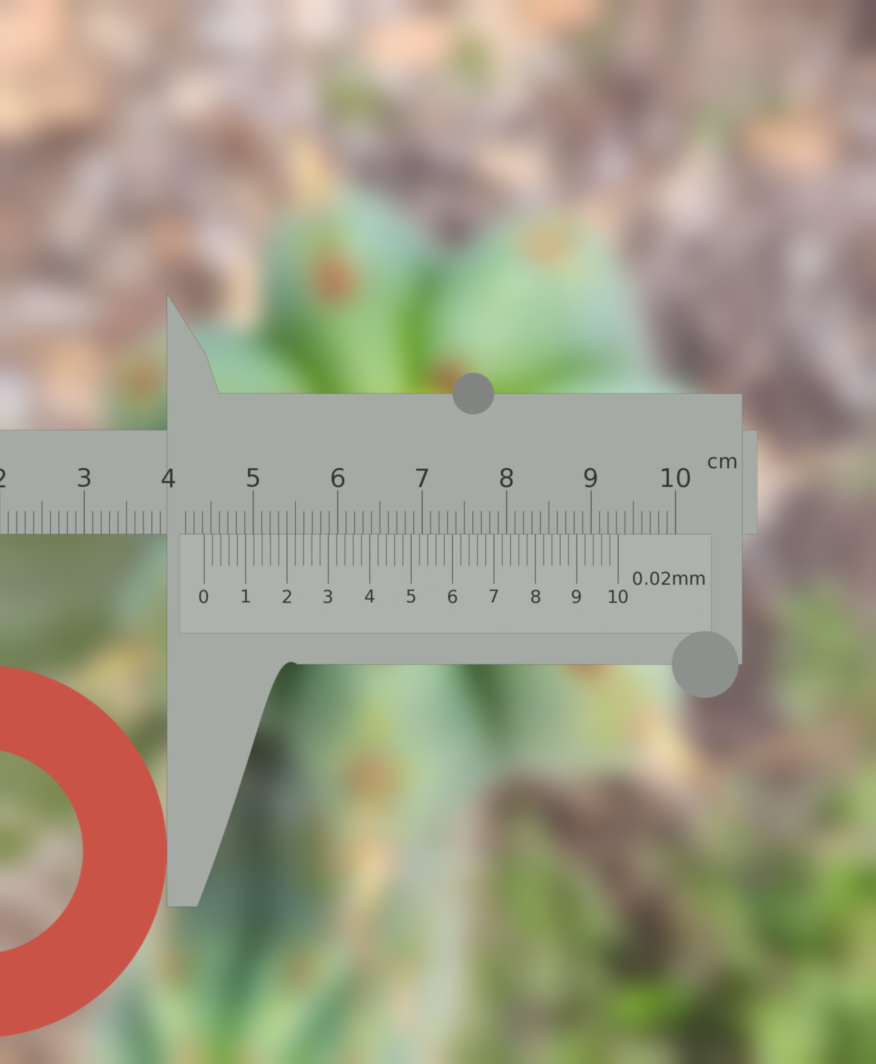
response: 44.2; mm
